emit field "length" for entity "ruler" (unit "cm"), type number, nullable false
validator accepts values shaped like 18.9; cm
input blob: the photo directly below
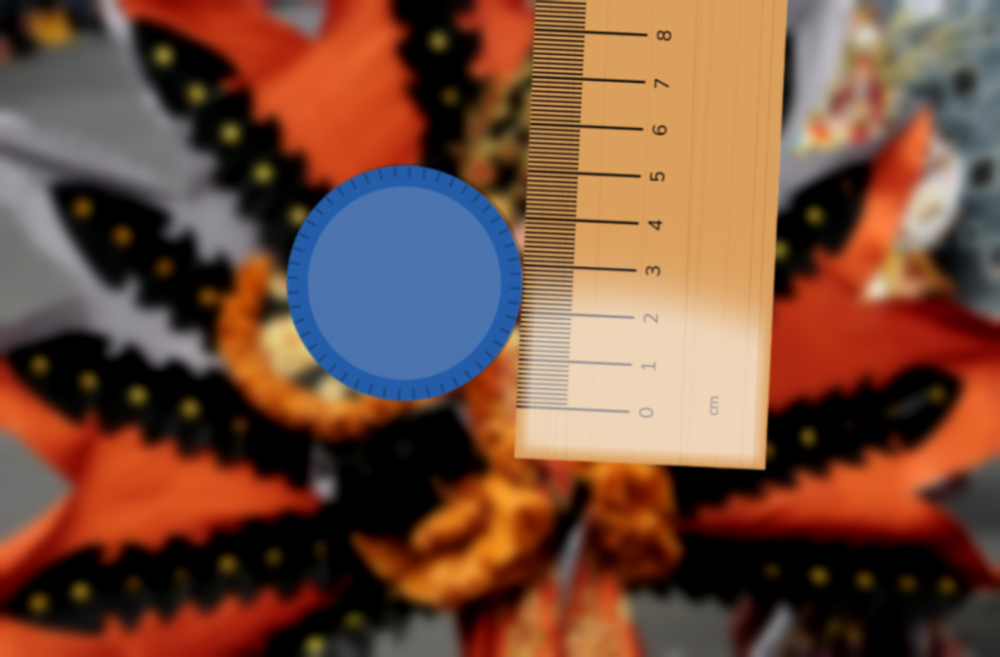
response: 5; cm
